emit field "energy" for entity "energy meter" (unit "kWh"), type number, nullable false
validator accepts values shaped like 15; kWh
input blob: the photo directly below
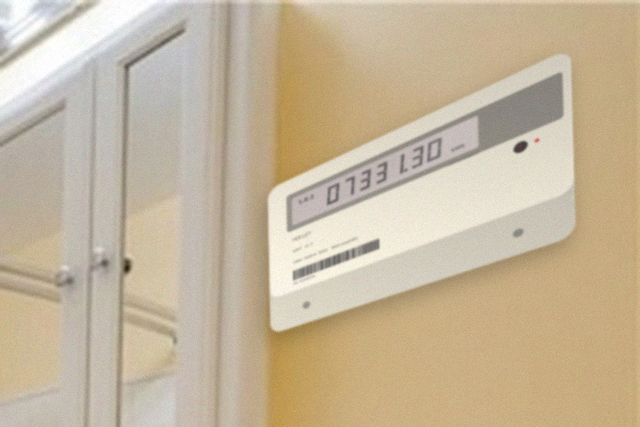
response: 7331.30; kWh
